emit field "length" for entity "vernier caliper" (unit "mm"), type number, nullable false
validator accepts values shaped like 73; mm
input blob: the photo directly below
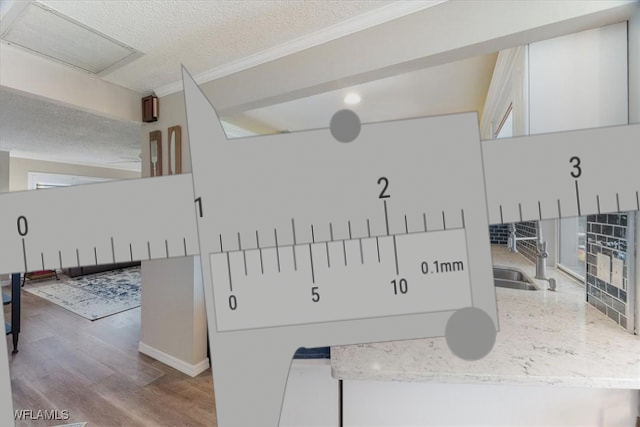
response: 11.3; mm
